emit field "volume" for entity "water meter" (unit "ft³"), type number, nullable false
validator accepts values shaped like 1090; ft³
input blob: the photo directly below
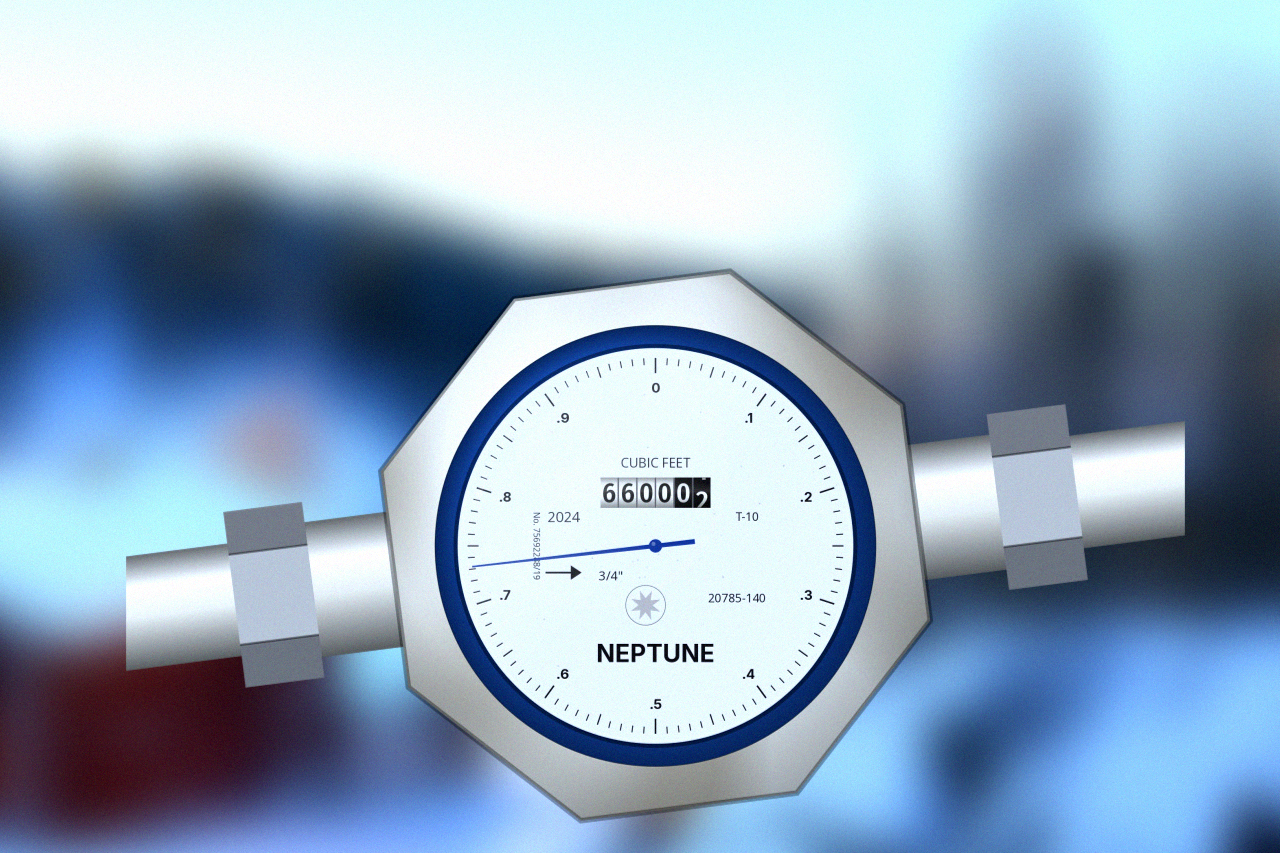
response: 660001.73; ft³
